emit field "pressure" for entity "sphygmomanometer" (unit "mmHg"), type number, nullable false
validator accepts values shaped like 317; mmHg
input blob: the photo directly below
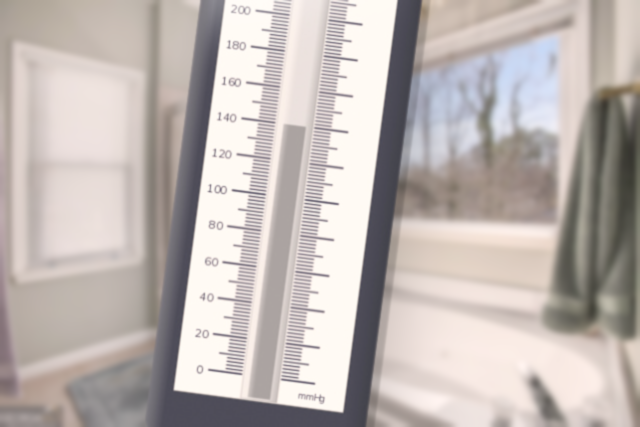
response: 140; mmHg
